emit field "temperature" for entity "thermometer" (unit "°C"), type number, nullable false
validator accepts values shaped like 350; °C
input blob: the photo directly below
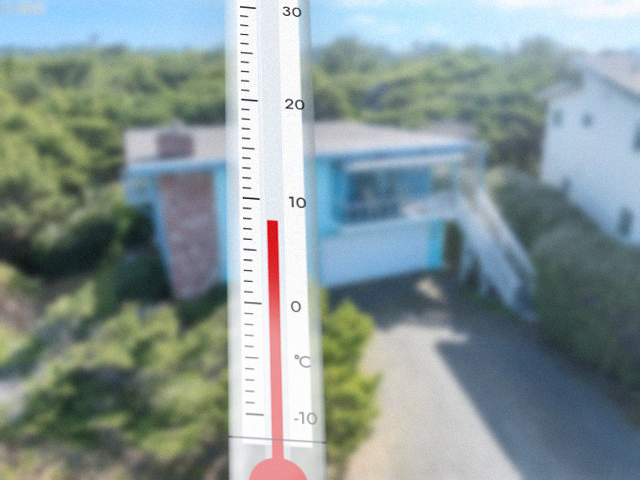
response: 8; °C
